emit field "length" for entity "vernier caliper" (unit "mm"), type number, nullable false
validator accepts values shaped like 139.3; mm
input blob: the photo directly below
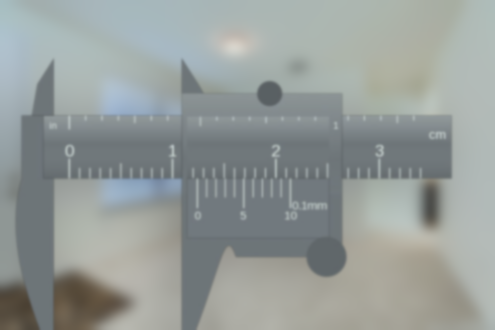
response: 12.4; mm
